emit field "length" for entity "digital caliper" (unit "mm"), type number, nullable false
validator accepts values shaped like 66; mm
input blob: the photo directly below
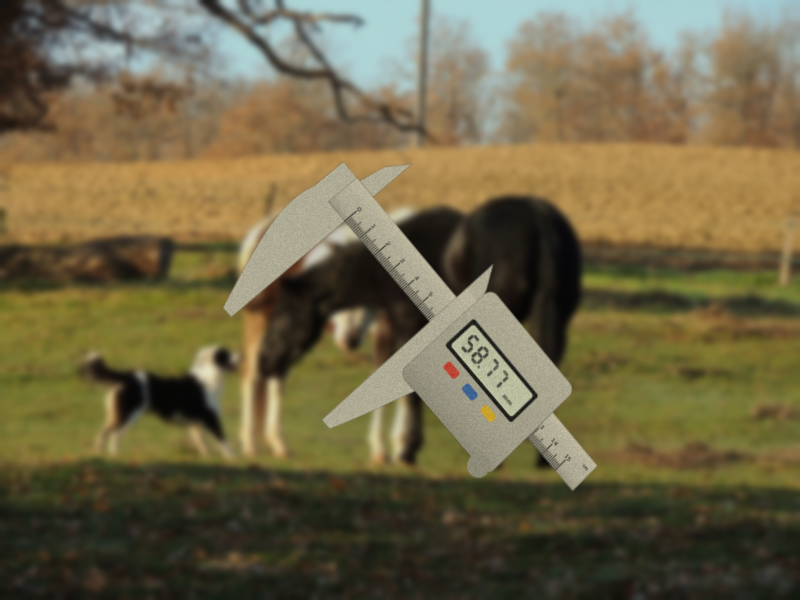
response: 58.77; mm
